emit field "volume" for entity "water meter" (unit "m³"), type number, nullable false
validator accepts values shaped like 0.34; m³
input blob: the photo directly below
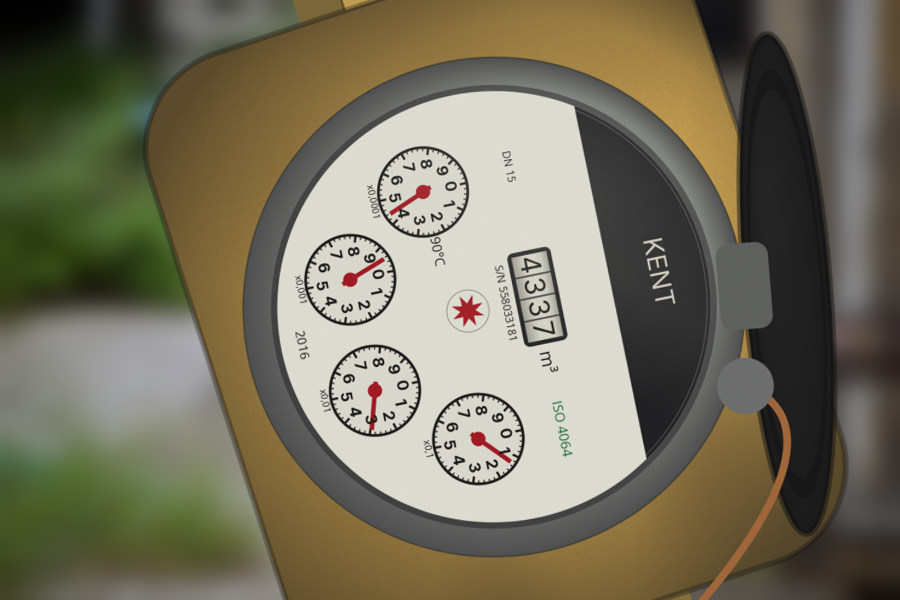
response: 4337.1294; m³
